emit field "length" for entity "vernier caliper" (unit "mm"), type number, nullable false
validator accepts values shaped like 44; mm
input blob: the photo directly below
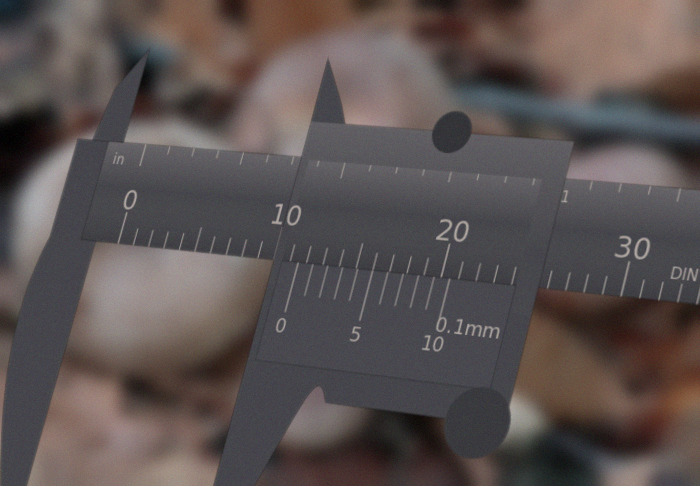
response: 11.5; mm
